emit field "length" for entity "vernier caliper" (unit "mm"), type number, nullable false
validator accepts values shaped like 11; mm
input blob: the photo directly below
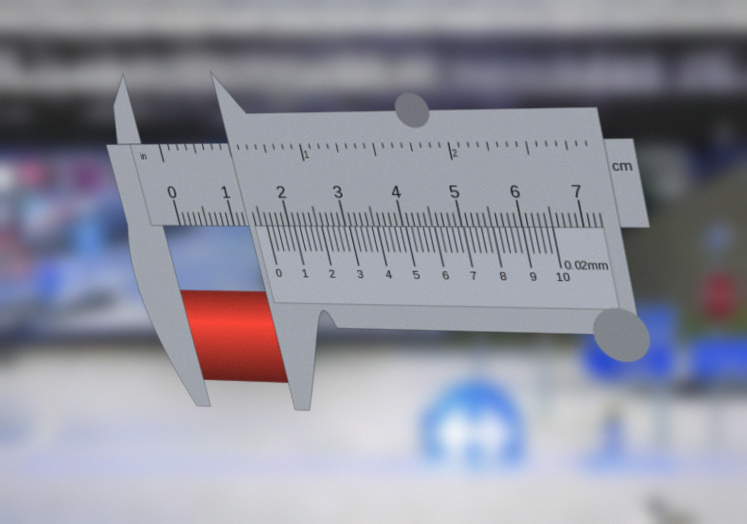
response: 16.0; mm
